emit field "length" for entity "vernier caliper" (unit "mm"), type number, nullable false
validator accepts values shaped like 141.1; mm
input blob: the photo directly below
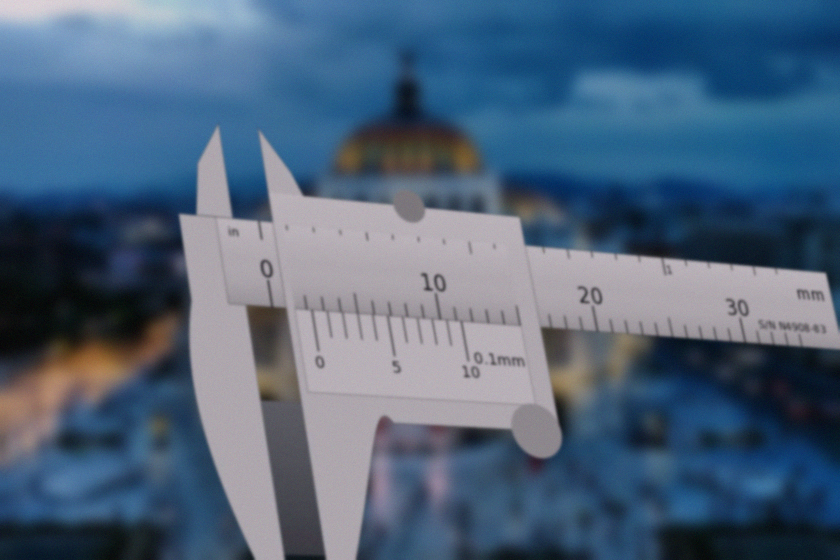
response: 2.3; mm
